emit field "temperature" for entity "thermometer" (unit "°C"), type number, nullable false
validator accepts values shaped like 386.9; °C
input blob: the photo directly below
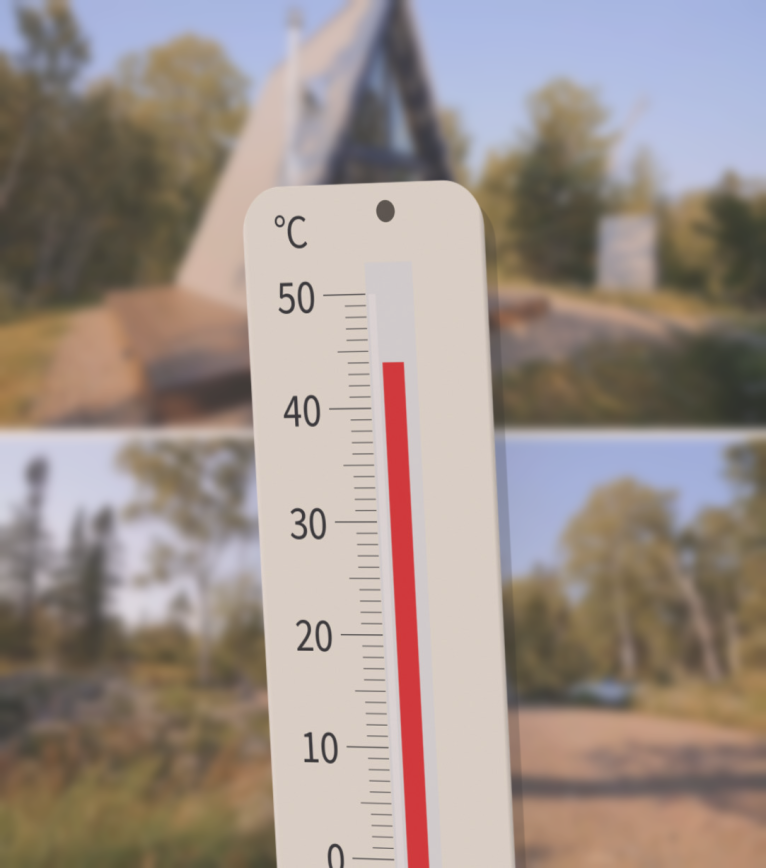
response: 44; °C
